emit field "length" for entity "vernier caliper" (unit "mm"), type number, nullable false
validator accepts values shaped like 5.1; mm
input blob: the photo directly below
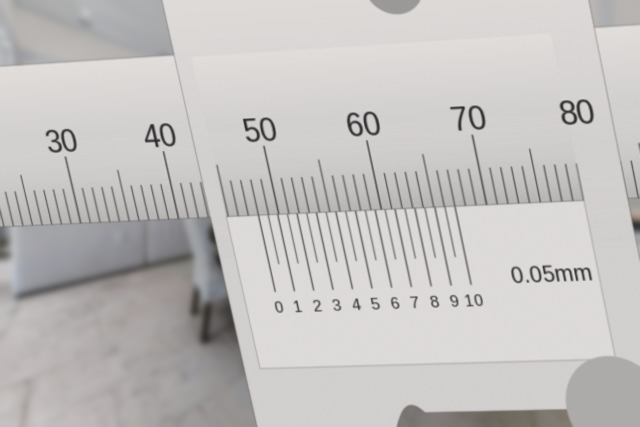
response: 48.0; mm
